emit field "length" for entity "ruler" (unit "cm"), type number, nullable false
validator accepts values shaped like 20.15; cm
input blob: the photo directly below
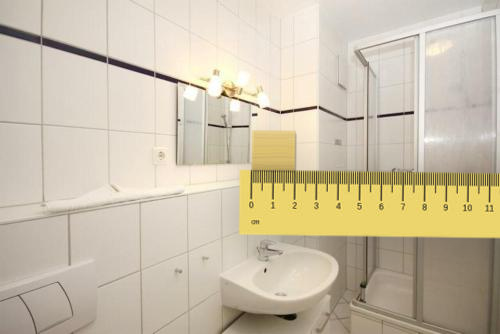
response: 2; cm
